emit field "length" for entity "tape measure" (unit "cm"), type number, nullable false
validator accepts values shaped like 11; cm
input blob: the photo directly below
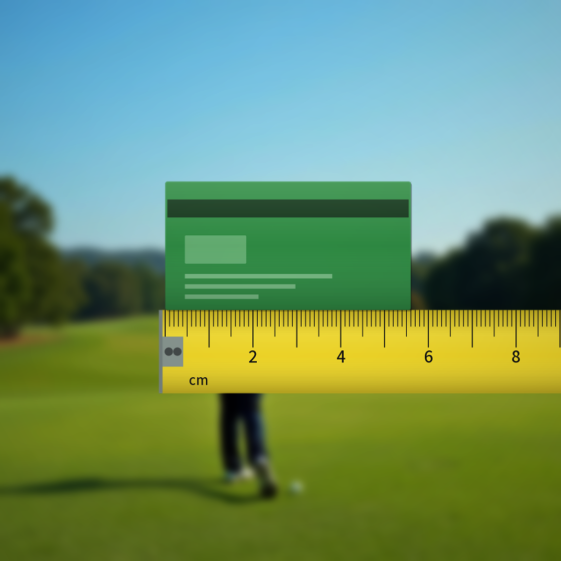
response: 5.6; cm
